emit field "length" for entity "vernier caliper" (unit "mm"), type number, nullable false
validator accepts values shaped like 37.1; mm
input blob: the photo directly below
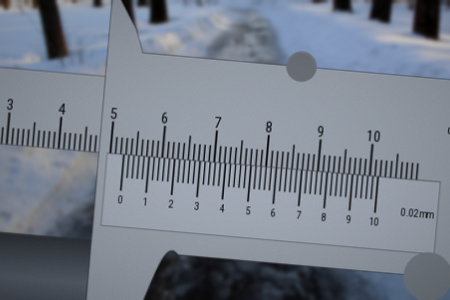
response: 52.6; mm
